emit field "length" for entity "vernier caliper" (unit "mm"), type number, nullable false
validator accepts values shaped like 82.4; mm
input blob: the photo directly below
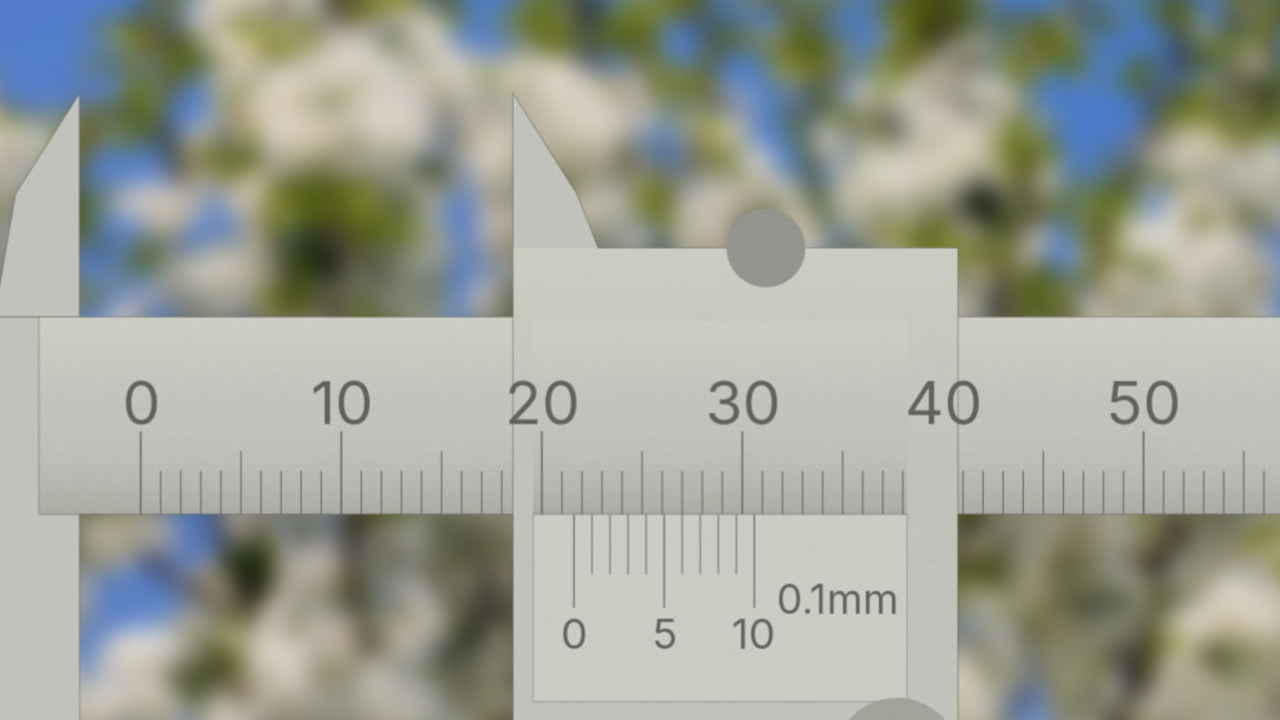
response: 21.6; mm
